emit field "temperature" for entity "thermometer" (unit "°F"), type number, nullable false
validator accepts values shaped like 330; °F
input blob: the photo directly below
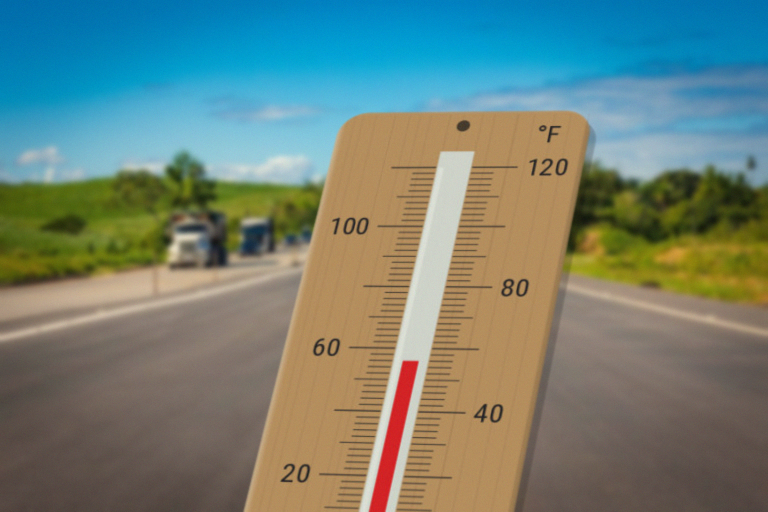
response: 56; °F
